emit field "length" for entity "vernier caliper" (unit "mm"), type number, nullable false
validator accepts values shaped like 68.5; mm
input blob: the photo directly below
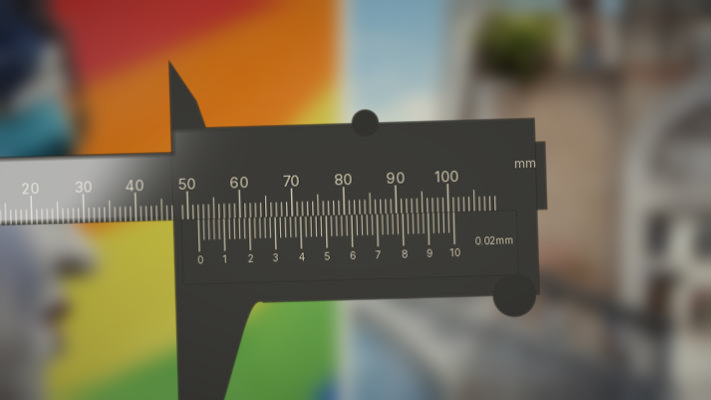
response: 52.0; mm
